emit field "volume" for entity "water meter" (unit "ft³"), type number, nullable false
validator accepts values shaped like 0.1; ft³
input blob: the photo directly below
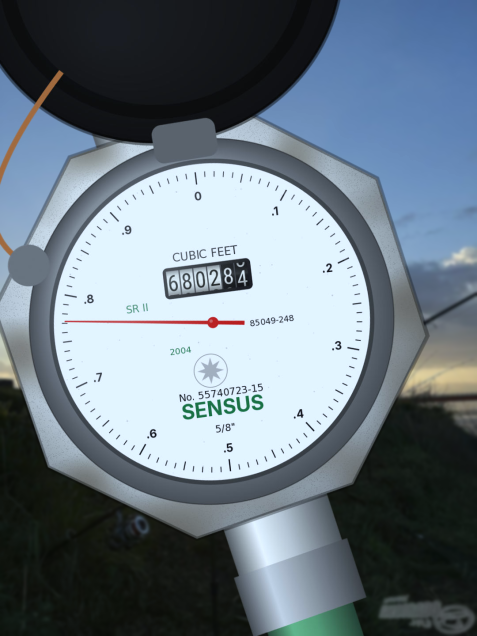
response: 680283.77; ft³
